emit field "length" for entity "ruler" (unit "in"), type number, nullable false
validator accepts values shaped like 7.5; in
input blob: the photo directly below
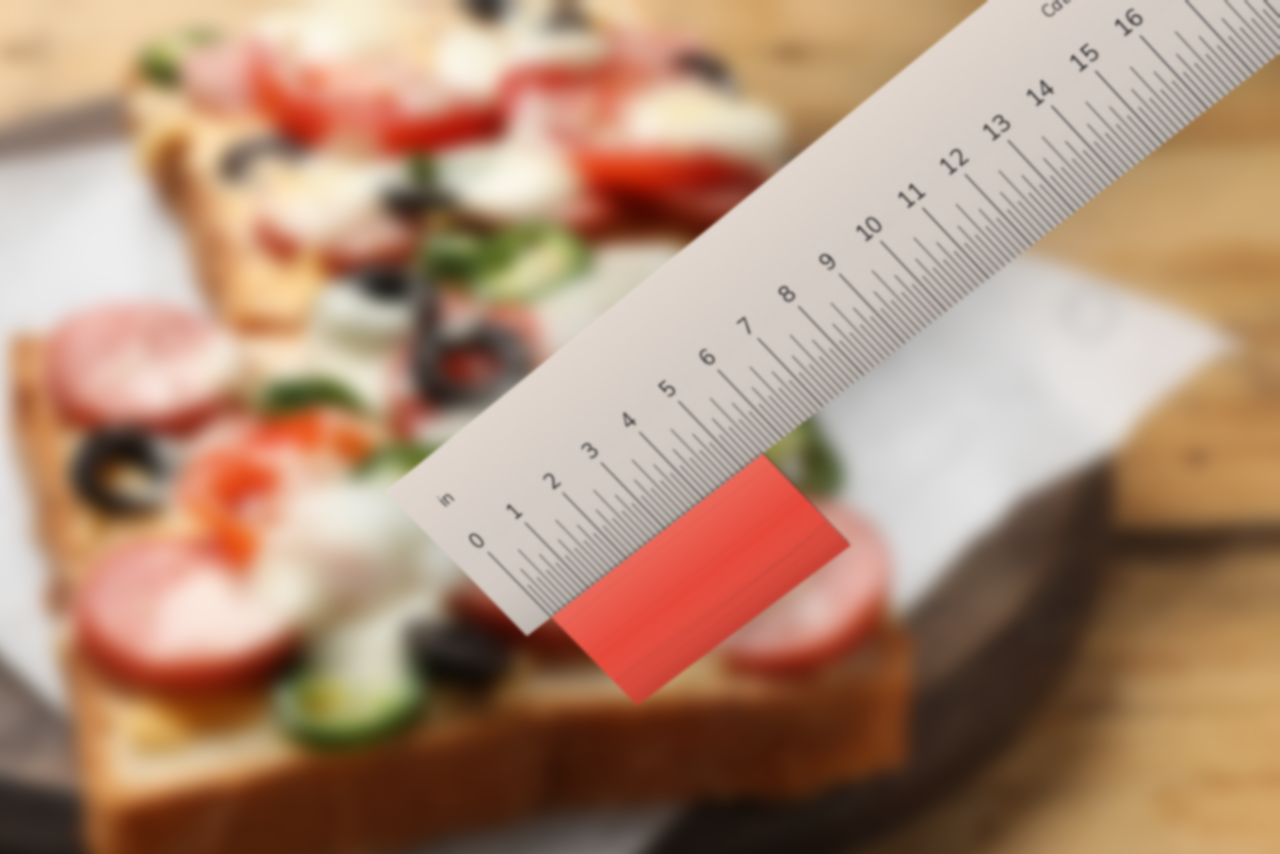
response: 5.5; in
